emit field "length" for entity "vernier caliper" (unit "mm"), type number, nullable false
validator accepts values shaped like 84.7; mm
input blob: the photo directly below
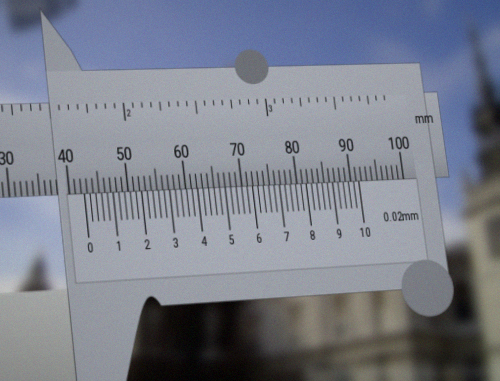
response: 42.5; mm
